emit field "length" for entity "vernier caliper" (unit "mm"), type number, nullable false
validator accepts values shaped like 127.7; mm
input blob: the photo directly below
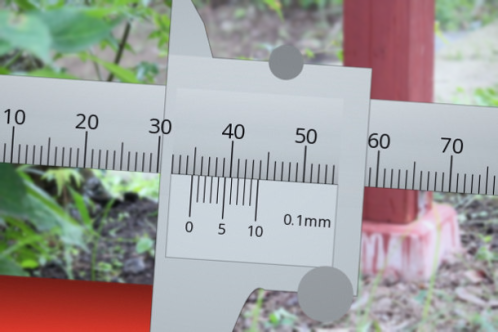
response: 34.8; mm
